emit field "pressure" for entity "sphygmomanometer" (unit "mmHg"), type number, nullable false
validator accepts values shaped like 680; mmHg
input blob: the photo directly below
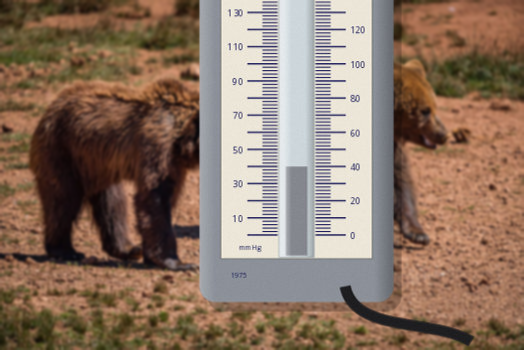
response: 40; mmHg
